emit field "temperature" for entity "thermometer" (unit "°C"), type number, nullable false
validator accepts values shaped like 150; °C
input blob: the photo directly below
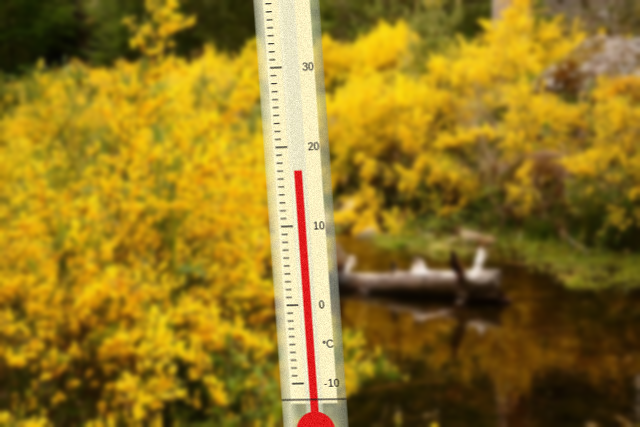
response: 17; °C
